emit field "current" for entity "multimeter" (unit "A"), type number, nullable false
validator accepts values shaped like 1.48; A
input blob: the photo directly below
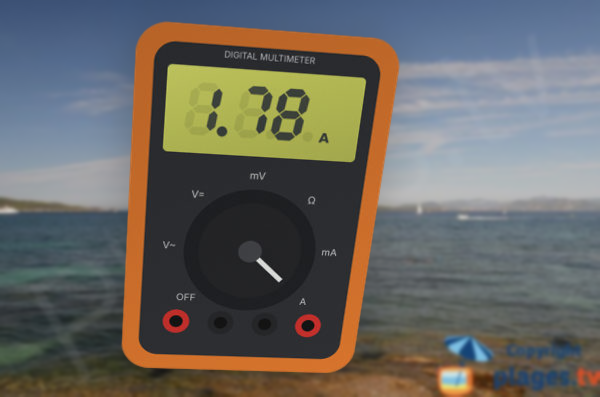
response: 1.78; A
